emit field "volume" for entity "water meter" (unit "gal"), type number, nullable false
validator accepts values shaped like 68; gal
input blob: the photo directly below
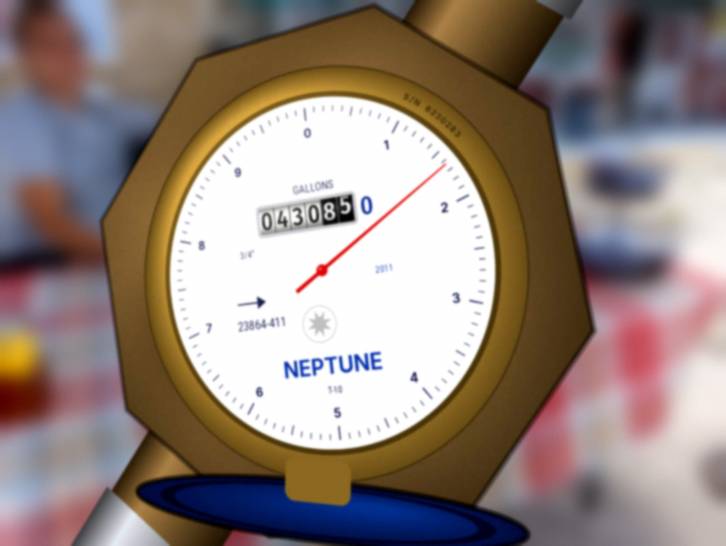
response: 430851.6; gal
